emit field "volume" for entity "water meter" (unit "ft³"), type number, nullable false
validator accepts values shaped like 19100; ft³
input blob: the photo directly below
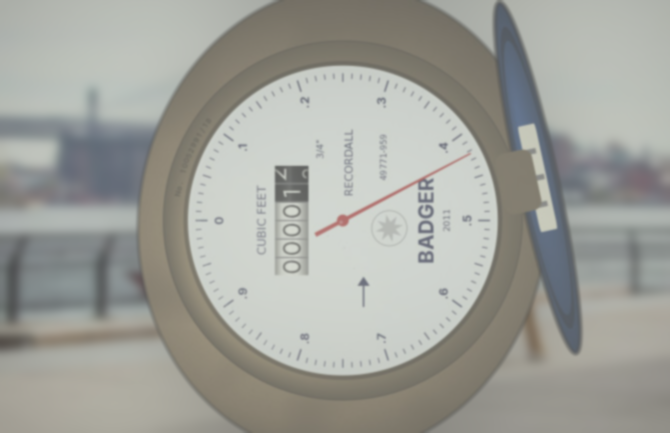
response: 12.42; ft³
